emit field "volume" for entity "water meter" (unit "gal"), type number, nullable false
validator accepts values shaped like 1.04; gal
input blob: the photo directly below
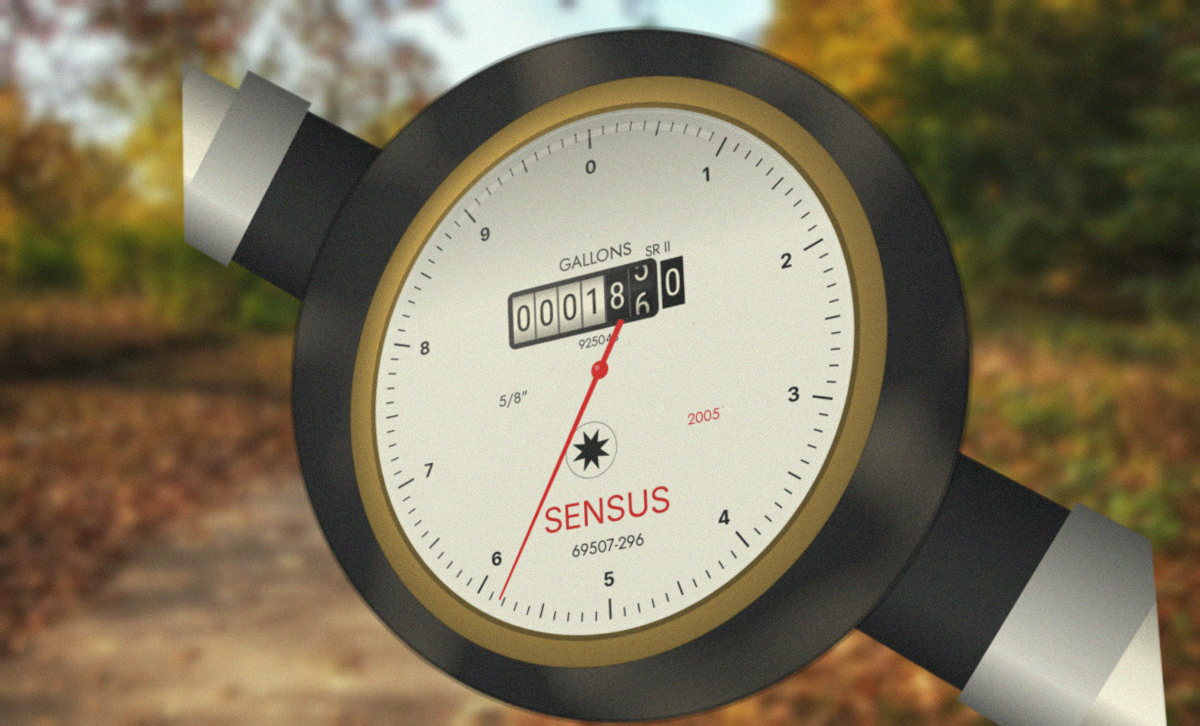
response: 1855.8; gal
